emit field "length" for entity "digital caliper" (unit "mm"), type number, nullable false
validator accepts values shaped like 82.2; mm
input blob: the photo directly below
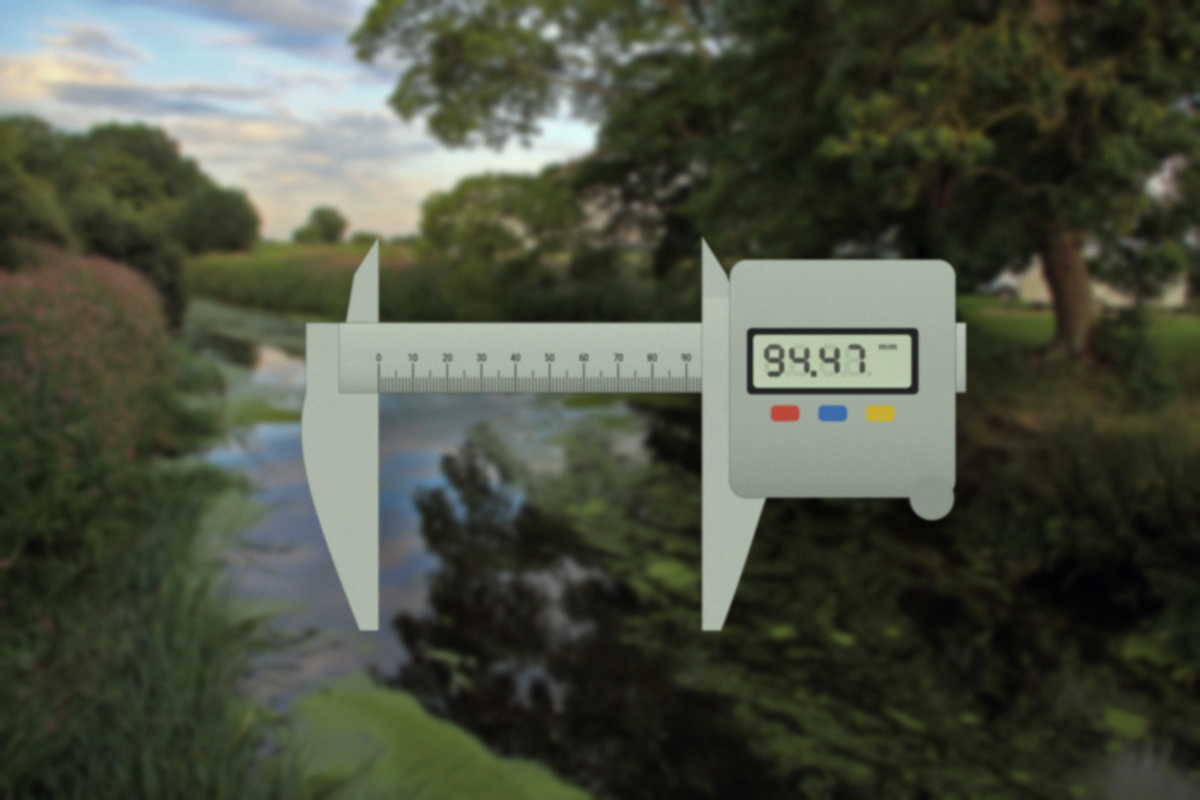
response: 94.47; mm
